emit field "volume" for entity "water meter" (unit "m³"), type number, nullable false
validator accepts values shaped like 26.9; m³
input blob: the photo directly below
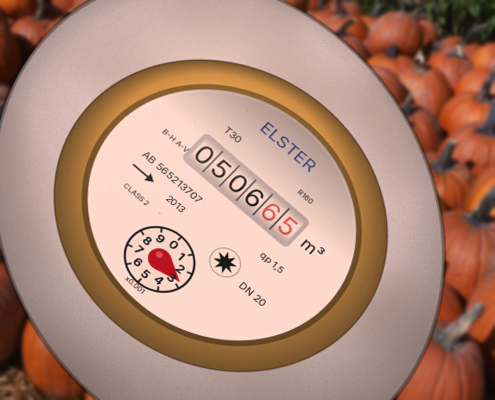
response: 506.652; m³
